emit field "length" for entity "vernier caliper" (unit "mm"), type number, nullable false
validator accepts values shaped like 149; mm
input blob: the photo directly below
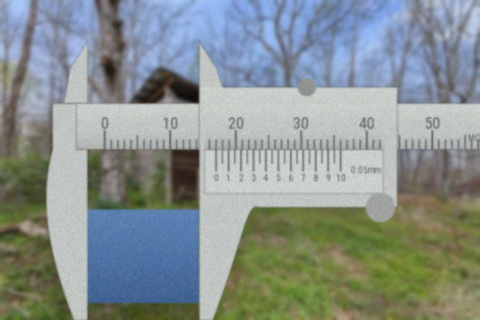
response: 17.0; mm
